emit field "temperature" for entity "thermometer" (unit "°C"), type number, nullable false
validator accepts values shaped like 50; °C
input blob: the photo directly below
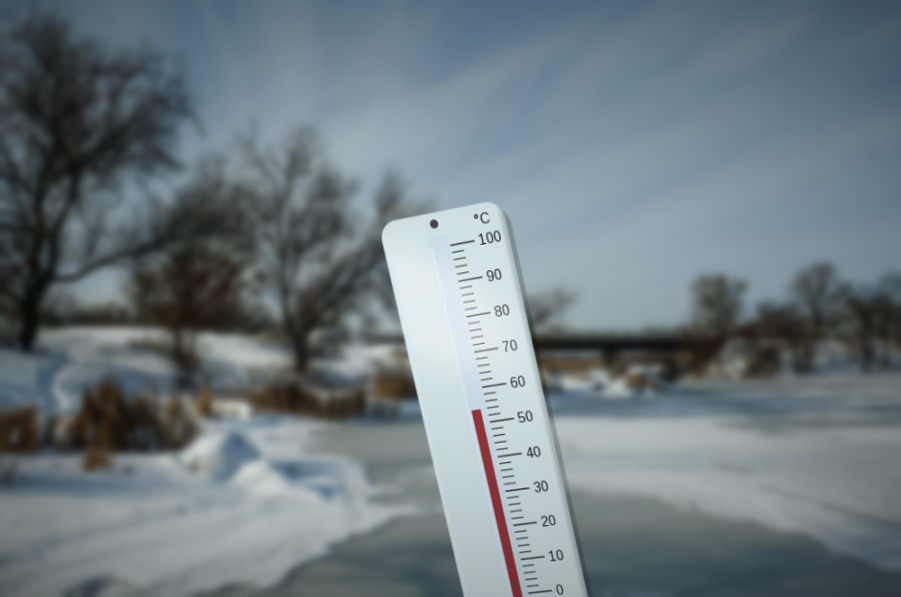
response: 54; °C
